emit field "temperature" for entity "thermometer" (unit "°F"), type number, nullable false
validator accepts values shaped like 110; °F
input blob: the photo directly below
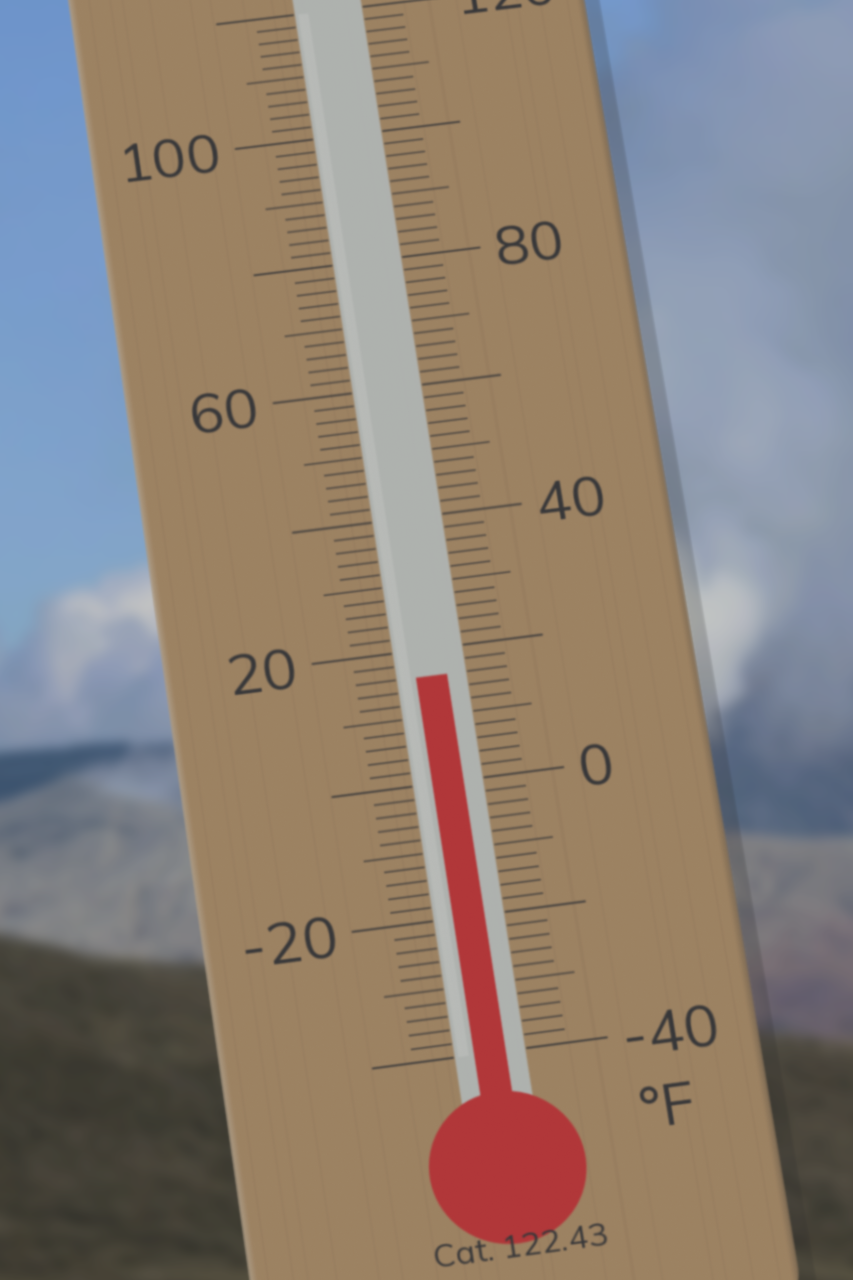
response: 16; °F
